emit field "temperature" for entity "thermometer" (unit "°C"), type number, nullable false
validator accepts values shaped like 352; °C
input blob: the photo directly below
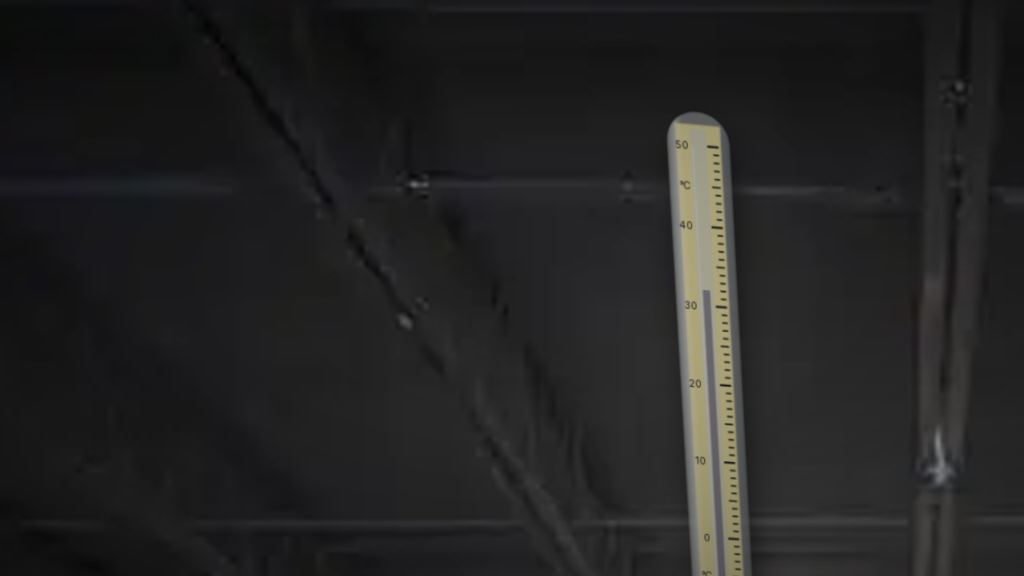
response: 32; °C
